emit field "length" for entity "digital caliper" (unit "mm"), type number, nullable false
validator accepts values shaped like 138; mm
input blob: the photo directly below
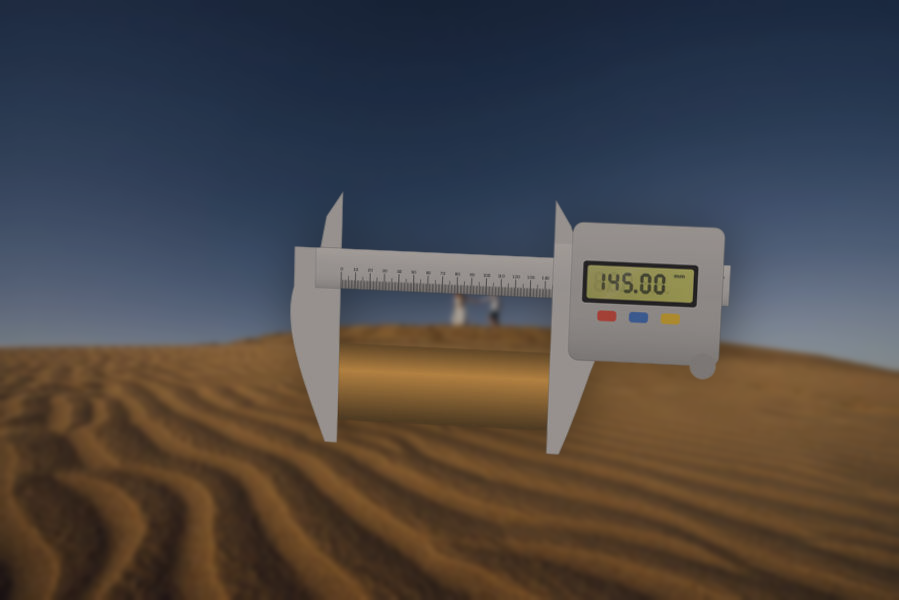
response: 145.00; mm
